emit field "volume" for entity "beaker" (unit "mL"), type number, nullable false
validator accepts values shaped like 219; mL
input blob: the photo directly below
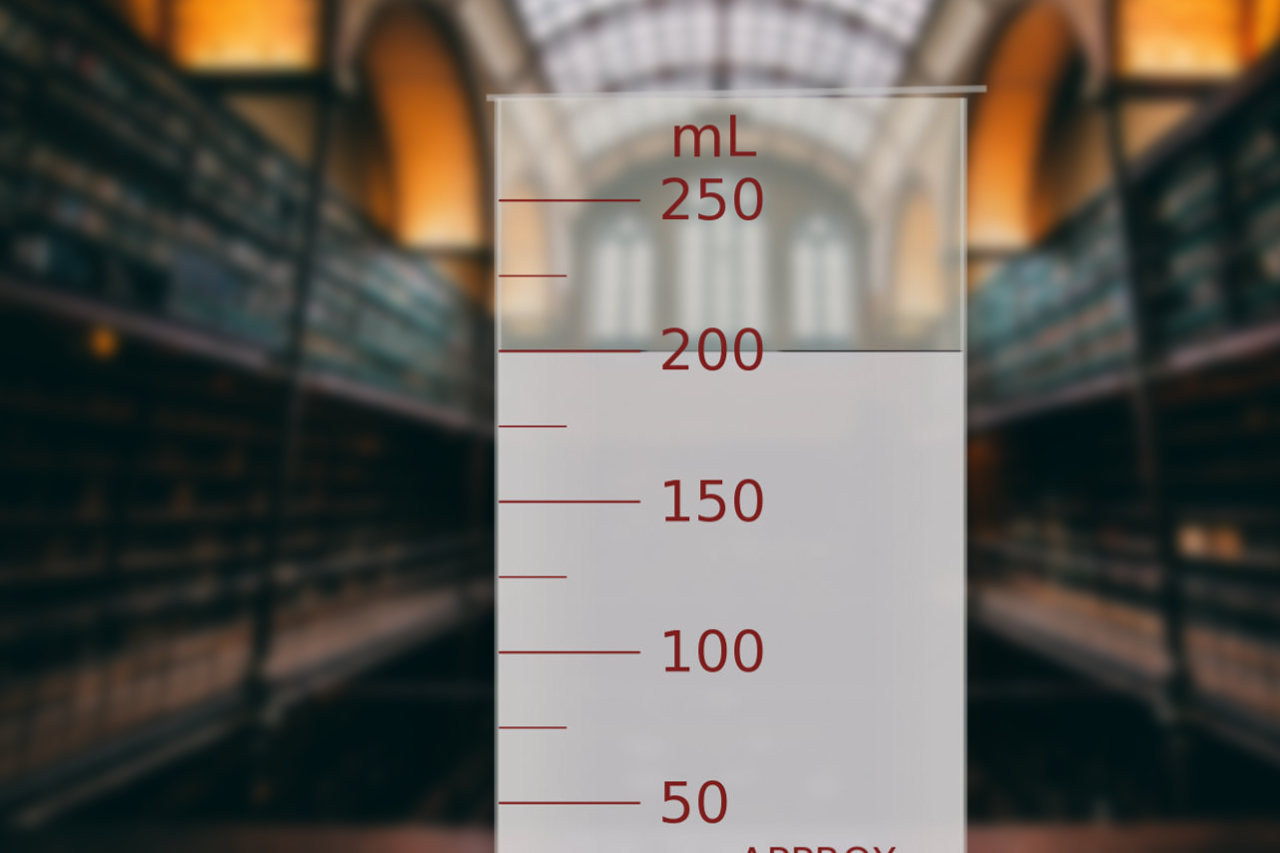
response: 200; mL
